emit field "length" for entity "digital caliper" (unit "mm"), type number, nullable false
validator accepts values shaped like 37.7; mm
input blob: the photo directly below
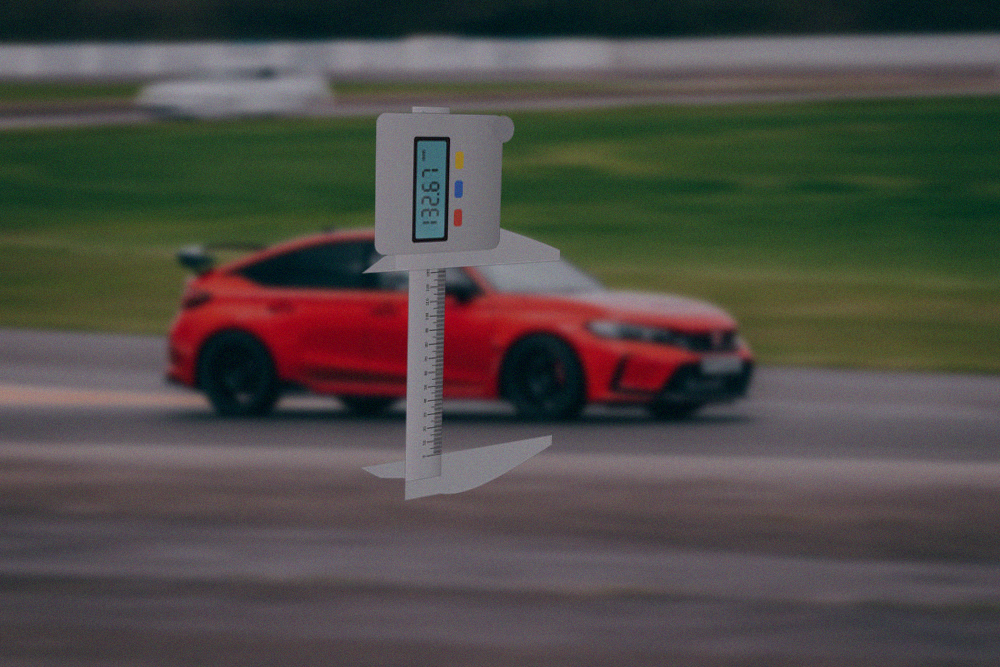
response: 132.67; mm
